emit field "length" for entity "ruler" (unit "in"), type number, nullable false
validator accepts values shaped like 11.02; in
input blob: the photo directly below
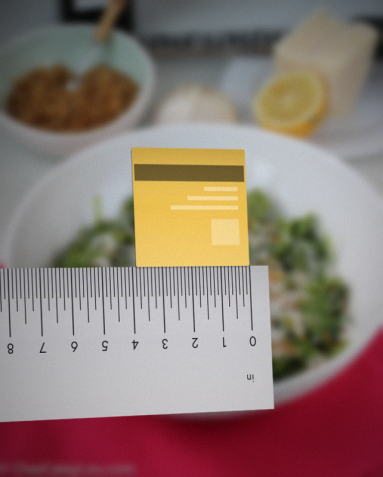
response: 3.875; in
